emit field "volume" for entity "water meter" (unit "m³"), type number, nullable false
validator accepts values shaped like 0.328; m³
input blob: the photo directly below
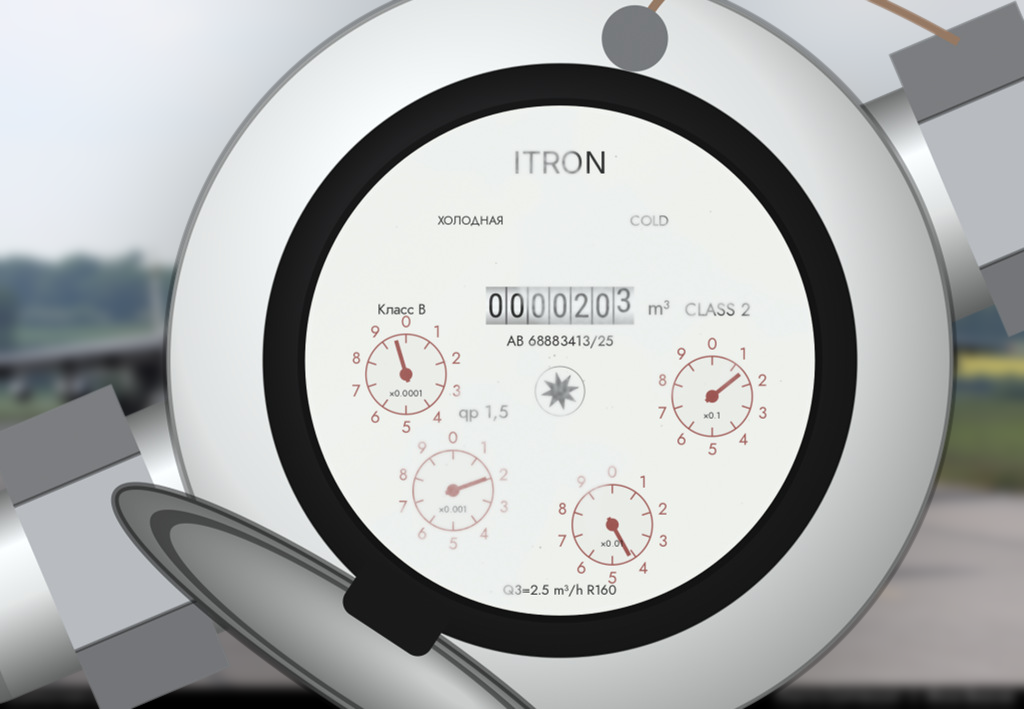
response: 203.1419; m³
